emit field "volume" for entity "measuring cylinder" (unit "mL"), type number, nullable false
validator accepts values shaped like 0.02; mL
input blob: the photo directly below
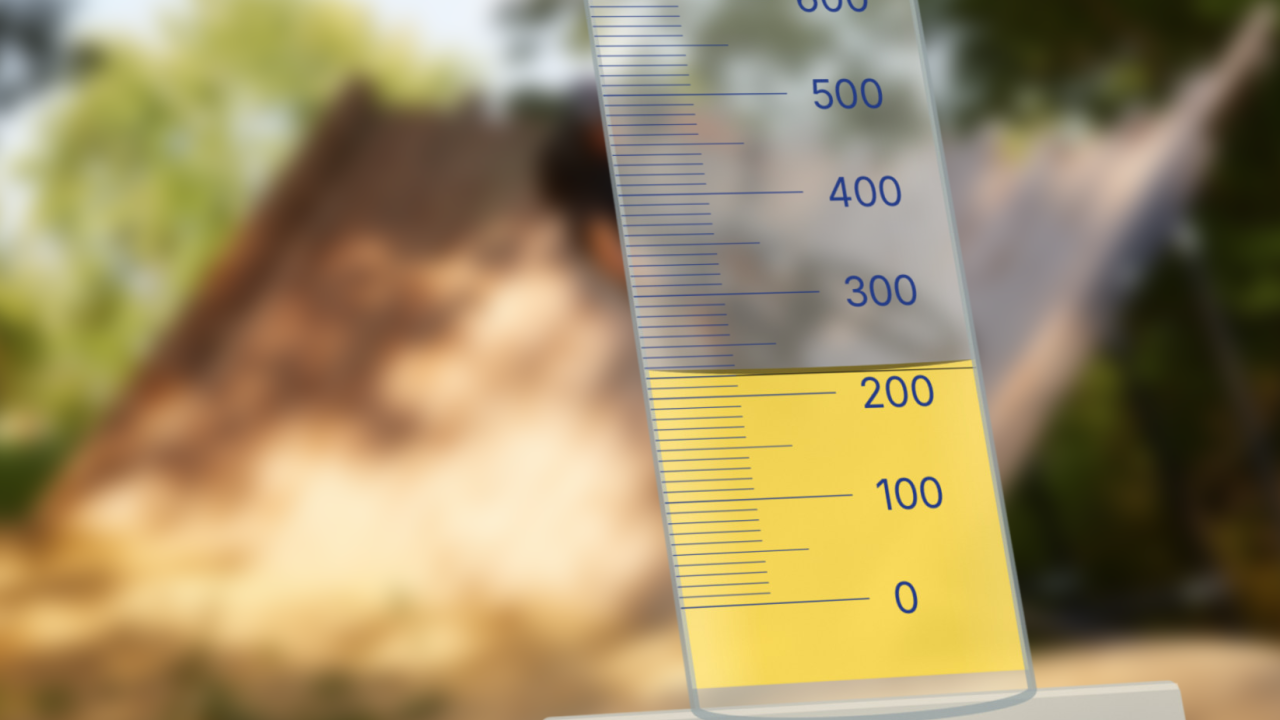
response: 220; mL
